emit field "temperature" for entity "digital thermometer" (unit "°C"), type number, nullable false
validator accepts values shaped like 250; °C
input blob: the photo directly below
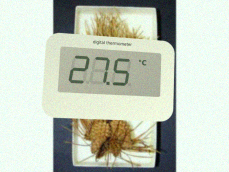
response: 27.5; °C
